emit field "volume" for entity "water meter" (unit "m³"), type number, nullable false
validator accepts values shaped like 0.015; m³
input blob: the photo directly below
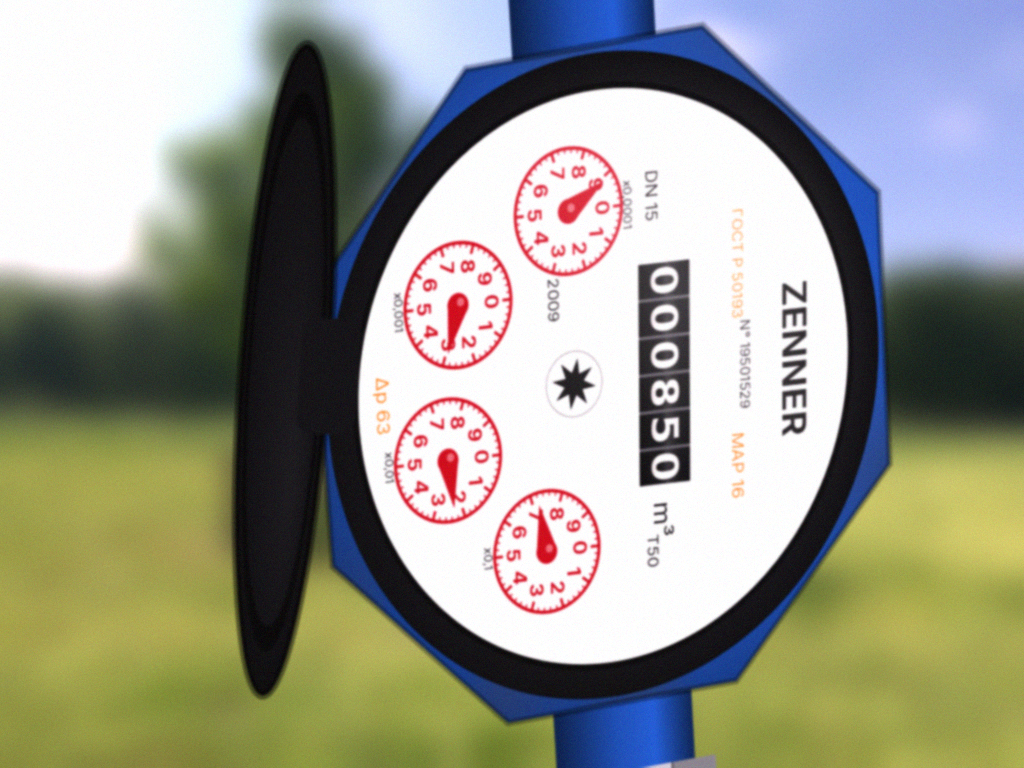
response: 850.7229; m³
